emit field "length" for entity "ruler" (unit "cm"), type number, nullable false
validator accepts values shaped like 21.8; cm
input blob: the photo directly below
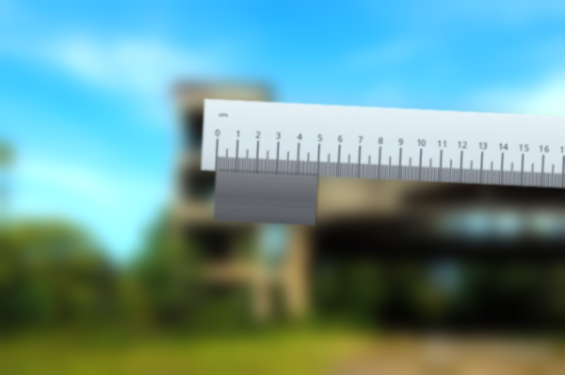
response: 5; cm
